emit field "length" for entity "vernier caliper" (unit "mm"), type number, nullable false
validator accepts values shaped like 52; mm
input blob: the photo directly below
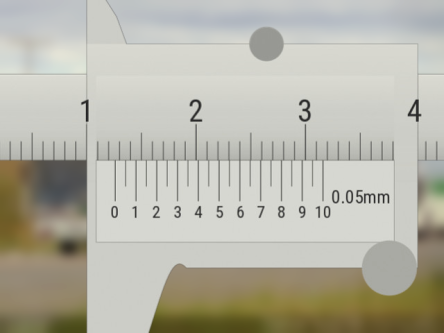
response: 12.6; mm
